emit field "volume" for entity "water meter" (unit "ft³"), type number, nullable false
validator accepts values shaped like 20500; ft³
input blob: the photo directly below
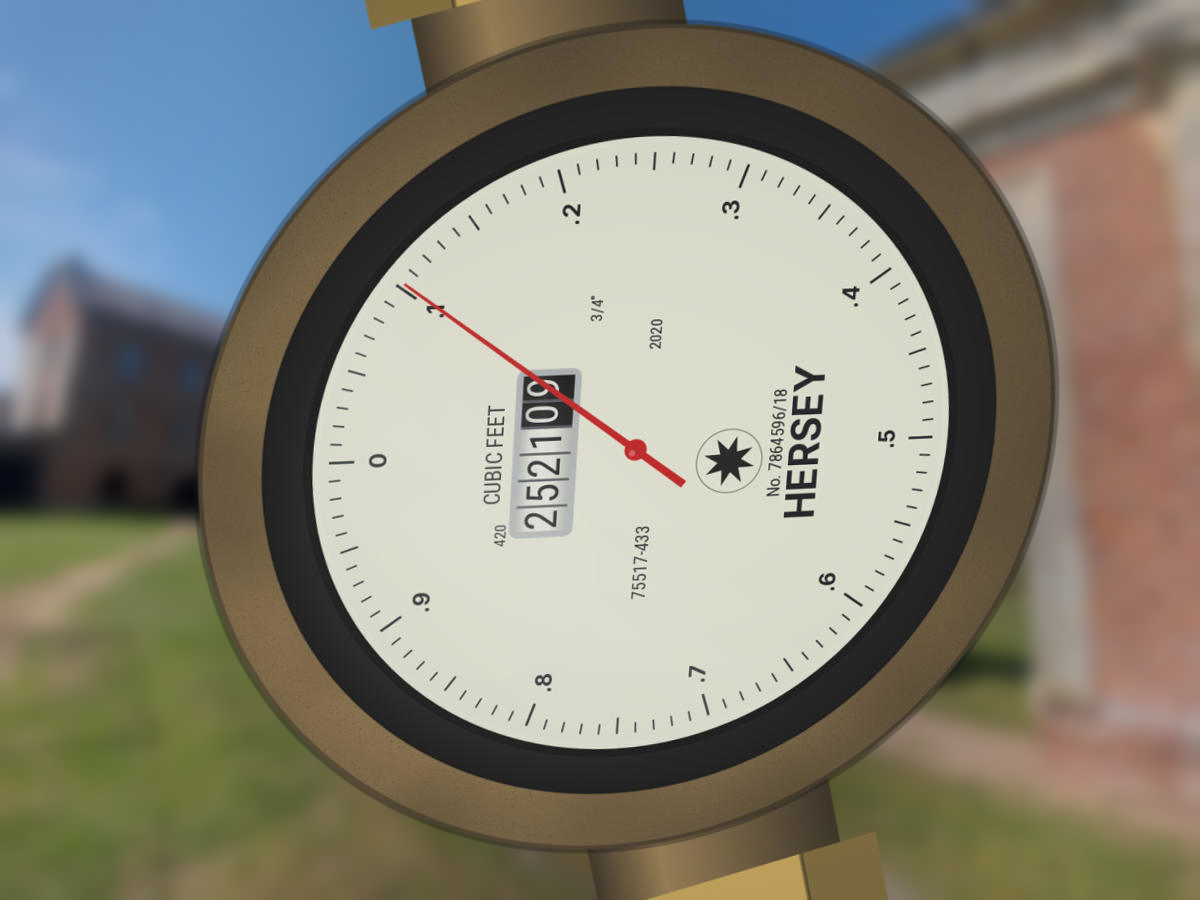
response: 252109.10; ft³
